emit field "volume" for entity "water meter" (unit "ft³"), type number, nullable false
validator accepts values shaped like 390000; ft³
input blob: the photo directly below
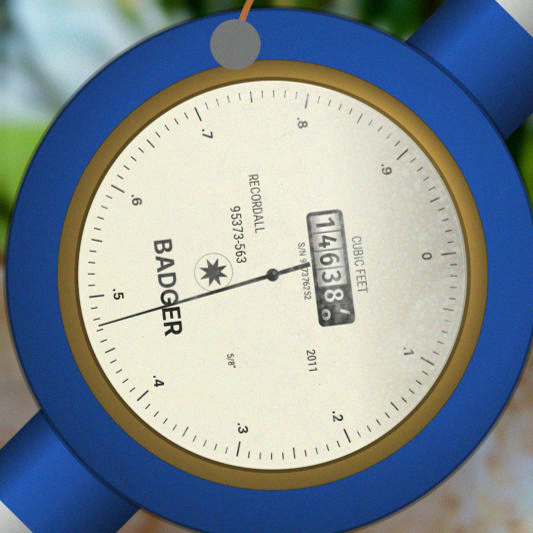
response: 146387.47; ft³
